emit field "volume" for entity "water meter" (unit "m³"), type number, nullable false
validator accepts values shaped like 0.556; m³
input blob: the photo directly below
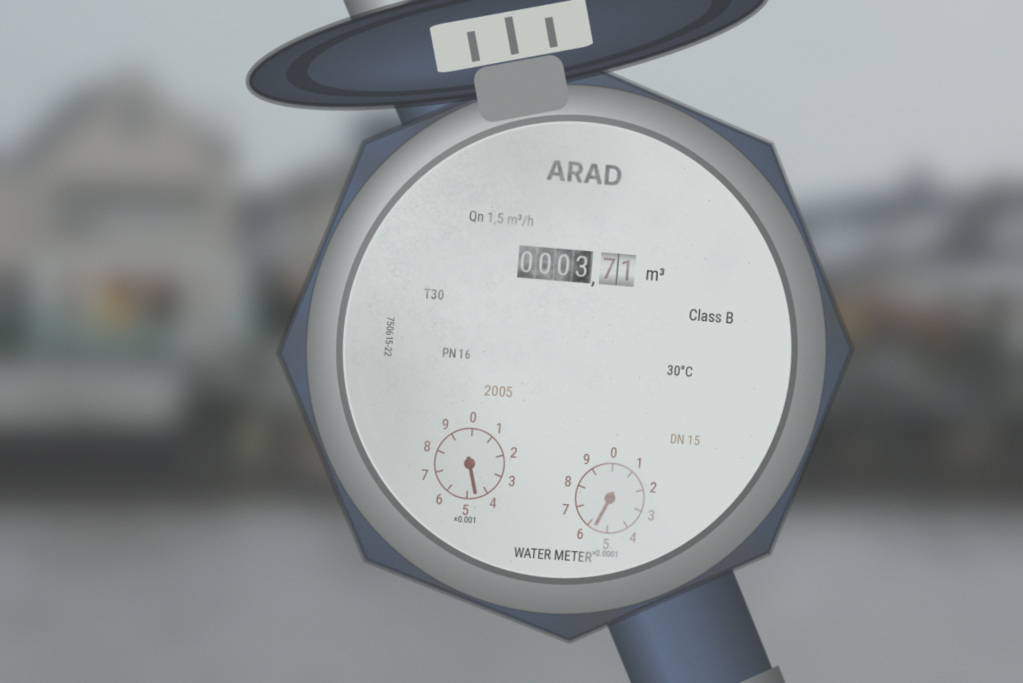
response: 3.7145; m³
